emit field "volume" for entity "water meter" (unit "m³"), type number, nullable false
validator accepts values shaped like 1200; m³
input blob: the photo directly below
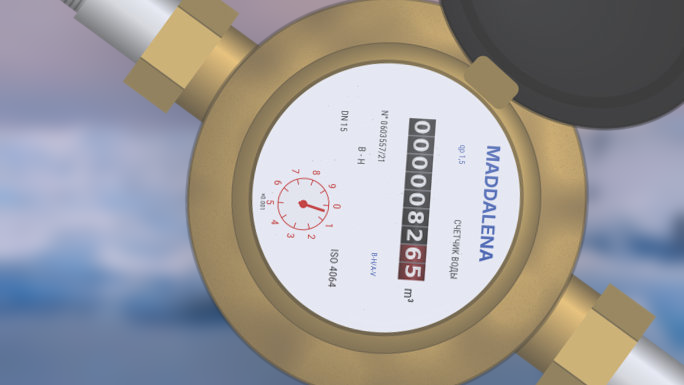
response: 82.650; m³
